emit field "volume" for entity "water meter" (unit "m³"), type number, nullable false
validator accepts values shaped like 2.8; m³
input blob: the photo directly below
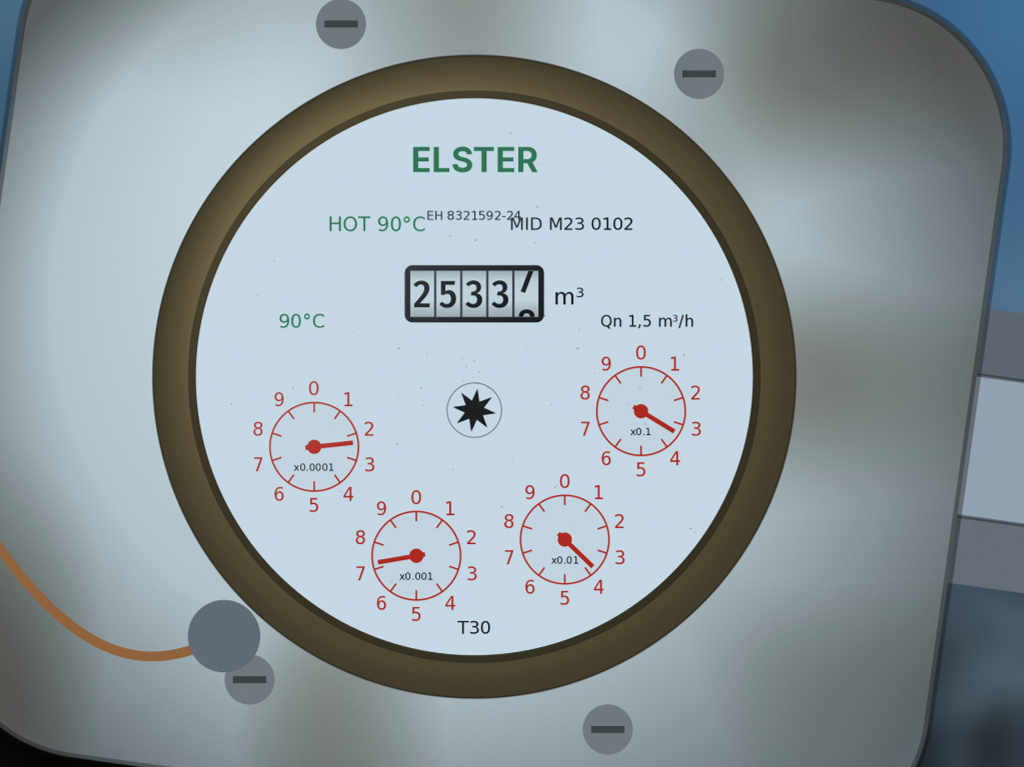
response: 25337.3372; m³
